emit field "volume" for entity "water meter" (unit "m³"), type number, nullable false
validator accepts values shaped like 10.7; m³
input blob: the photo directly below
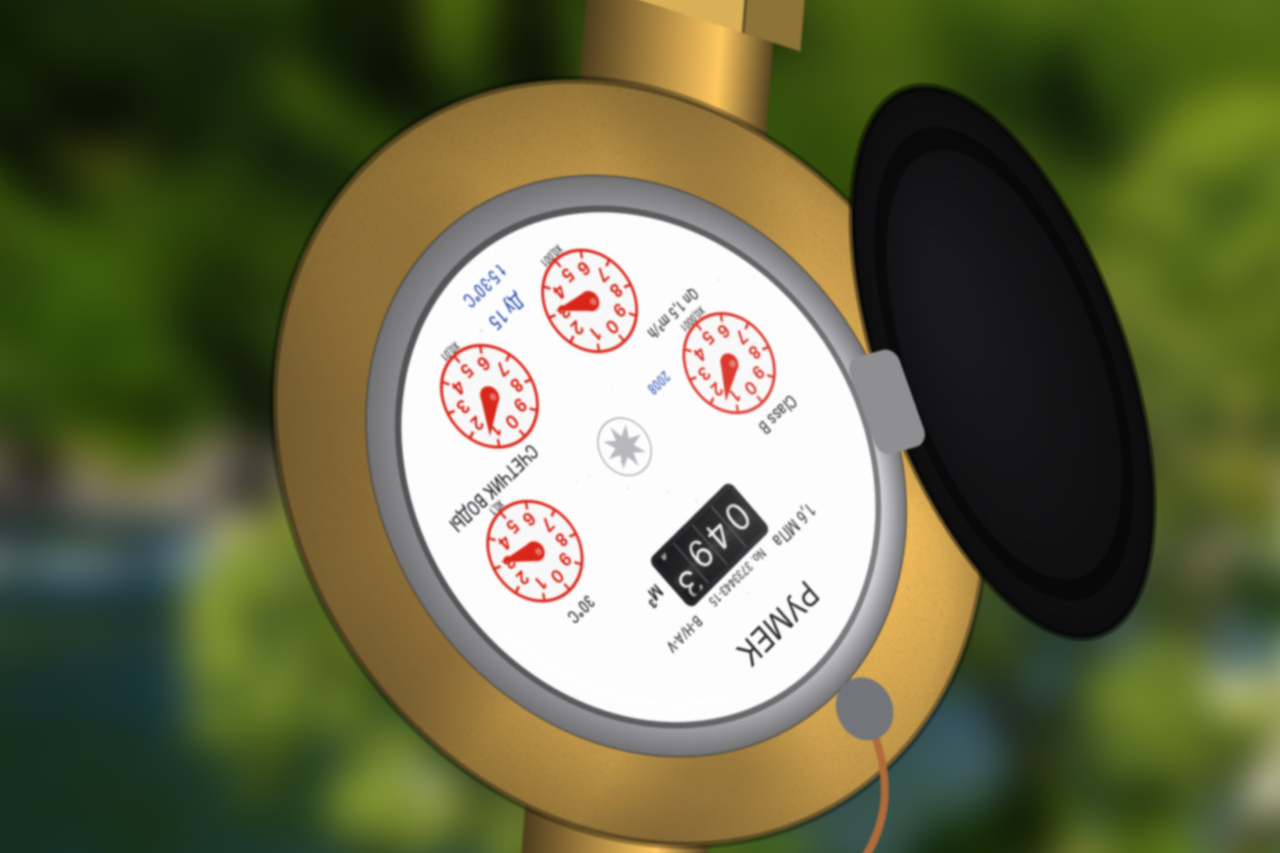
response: 493.3131; m³
